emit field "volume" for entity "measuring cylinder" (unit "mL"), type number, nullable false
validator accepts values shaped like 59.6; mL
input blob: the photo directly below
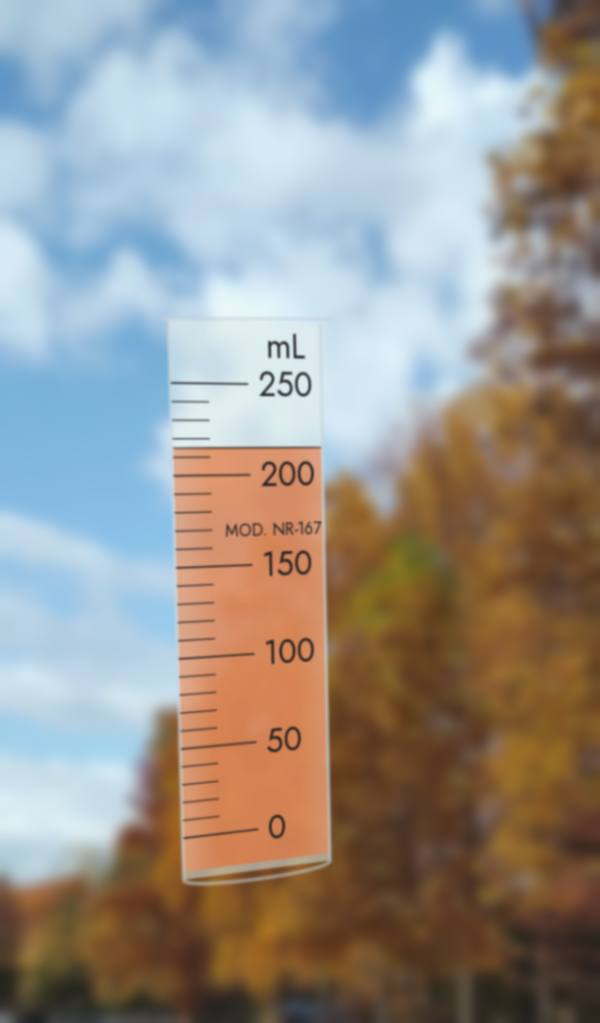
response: 215; mL
